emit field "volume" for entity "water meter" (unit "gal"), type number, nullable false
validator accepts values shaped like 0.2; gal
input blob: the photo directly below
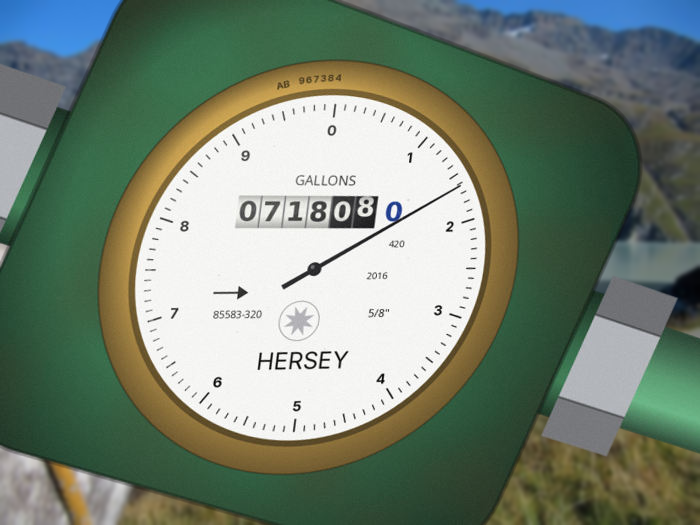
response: 718081.6; gal
